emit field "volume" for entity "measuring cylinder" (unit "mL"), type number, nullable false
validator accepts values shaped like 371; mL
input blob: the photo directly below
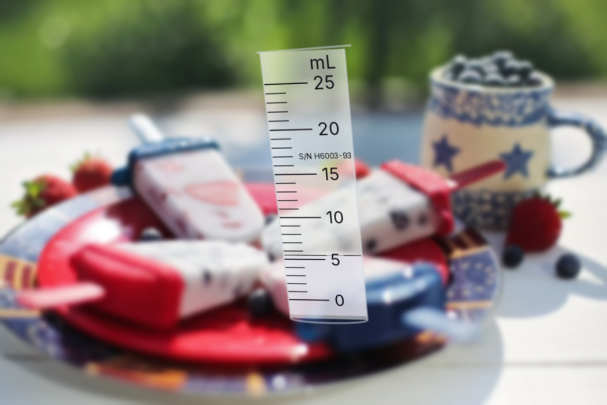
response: 5.5; mL
